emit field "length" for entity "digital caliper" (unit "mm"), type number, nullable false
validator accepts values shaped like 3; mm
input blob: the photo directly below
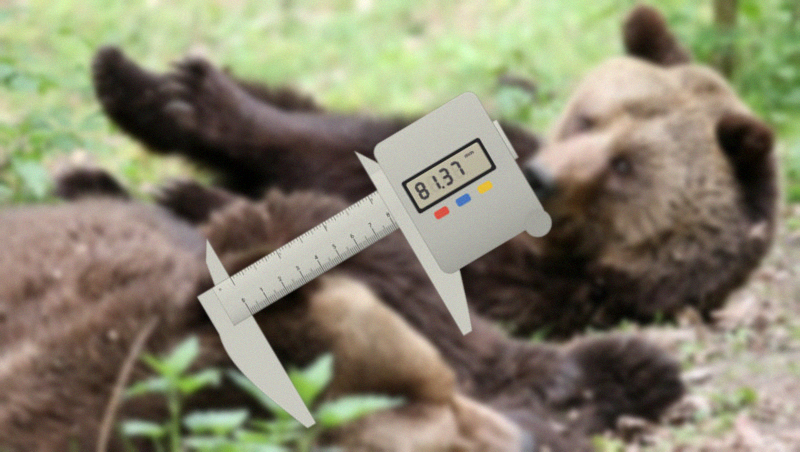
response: 81.37; mm
